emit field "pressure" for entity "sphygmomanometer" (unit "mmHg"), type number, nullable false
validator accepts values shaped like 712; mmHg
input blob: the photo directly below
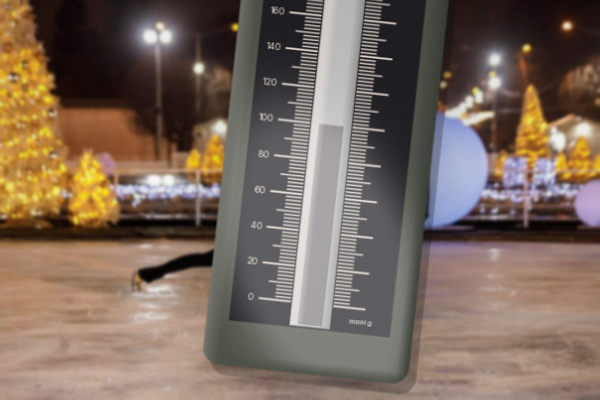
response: 100; mmHg
